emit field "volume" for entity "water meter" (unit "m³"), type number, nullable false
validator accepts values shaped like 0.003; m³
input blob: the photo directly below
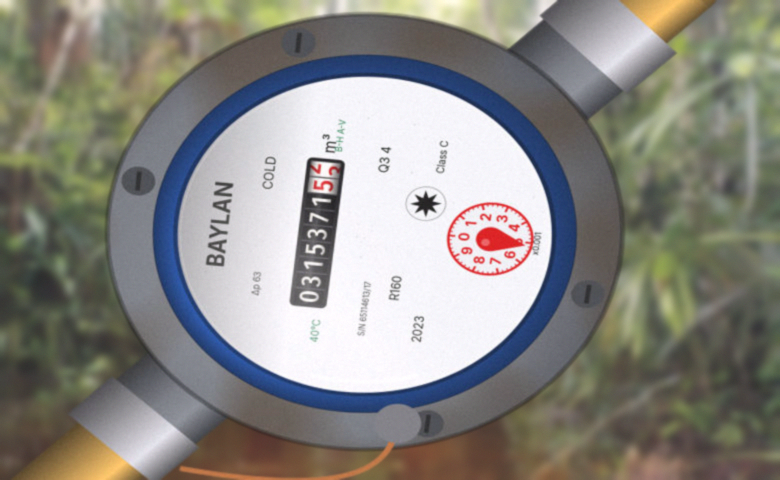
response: 315371.525; m³
